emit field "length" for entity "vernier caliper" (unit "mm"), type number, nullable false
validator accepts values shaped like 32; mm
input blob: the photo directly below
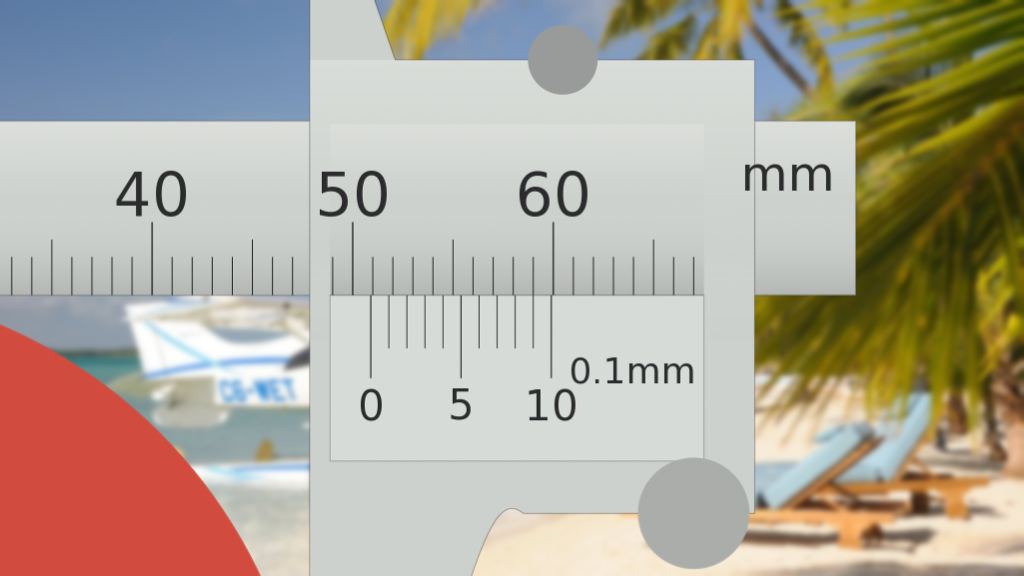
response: 50.9; mm
